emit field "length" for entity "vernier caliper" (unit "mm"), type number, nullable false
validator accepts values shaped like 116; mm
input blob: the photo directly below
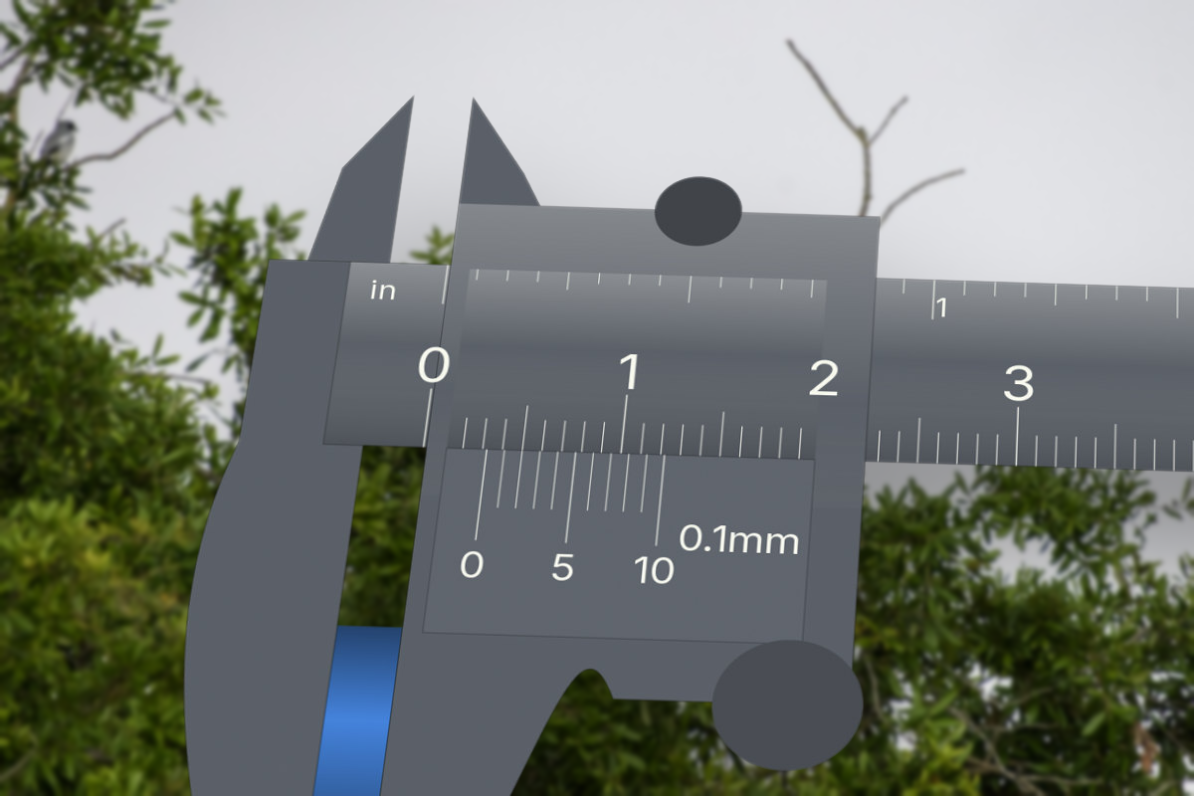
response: 3.2; mm
